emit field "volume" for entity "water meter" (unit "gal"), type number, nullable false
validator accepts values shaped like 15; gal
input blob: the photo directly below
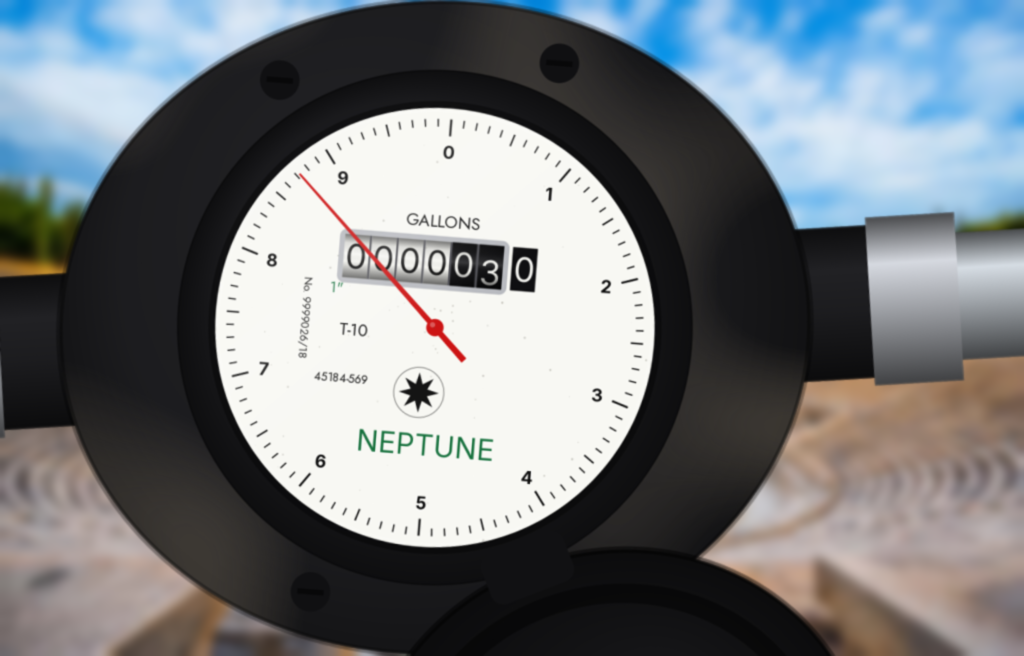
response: 28.7; gal
